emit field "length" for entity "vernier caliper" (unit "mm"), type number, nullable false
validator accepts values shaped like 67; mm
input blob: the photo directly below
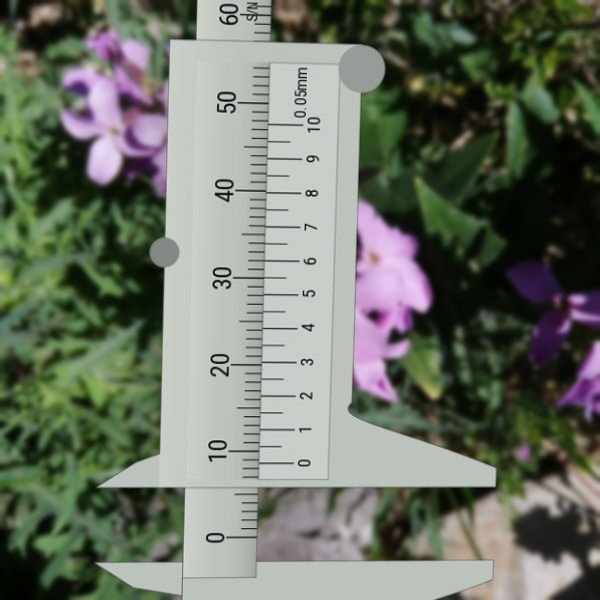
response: 8.6; mm
